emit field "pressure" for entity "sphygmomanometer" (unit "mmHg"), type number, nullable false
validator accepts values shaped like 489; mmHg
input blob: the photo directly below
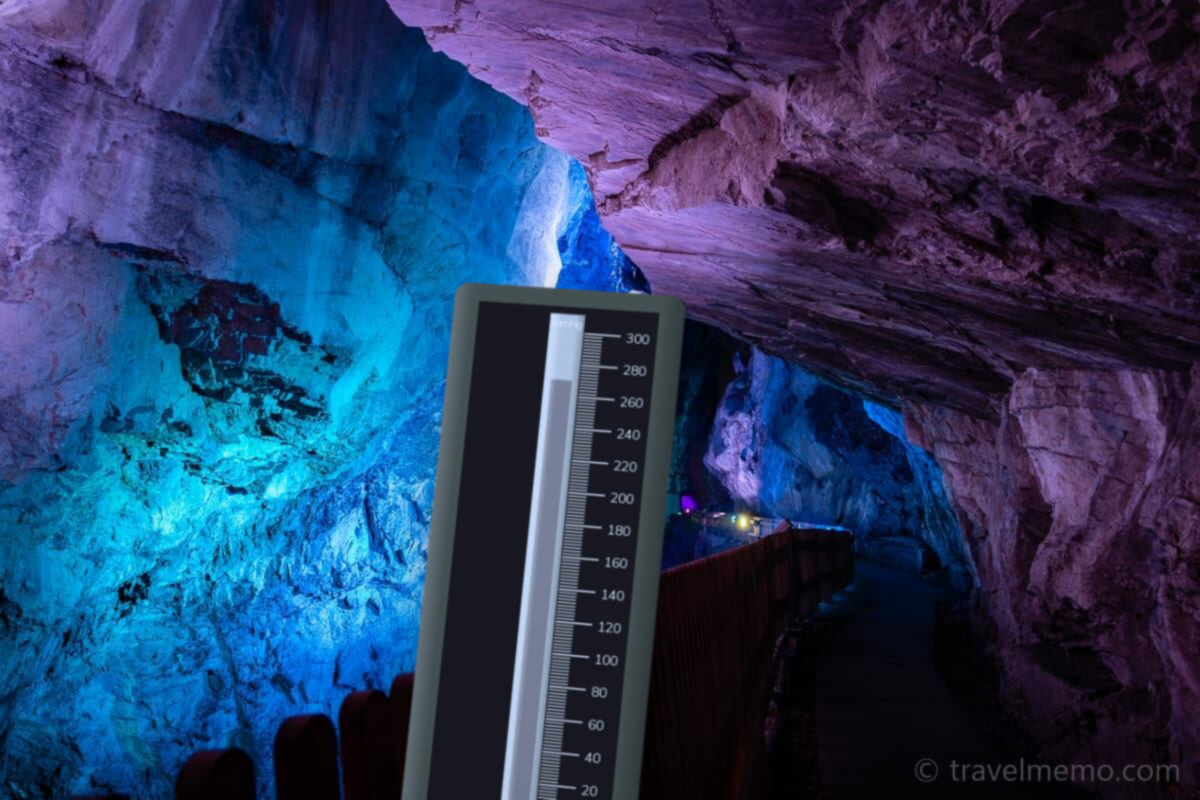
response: 270; mmHg
